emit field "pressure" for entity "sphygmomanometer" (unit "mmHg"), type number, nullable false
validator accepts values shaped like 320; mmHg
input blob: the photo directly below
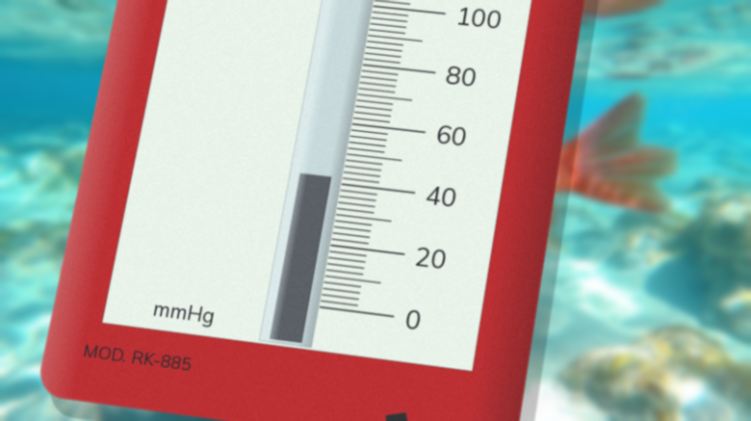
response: 42; mmHg
